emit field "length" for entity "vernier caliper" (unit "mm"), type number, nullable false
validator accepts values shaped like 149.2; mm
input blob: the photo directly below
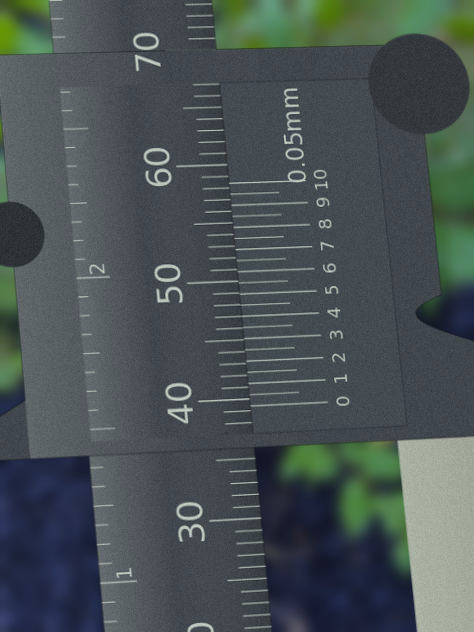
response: 39.4; mm
